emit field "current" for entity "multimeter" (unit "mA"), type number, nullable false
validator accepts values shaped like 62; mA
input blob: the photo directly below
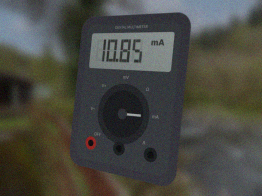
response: 10.85; mA
